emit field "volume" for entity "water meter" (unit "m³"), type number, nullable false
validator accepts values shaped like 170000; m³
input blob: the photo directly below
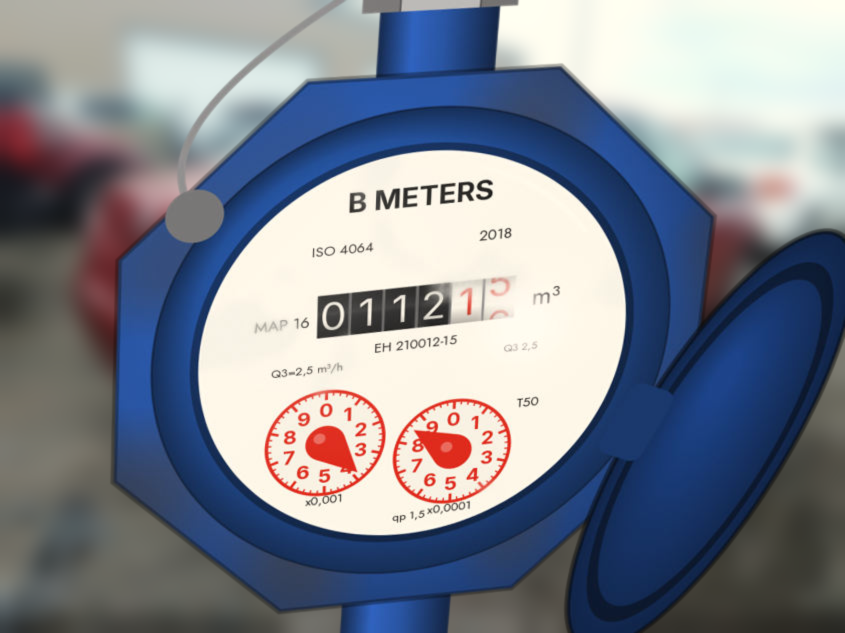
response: 112.1538; m³
